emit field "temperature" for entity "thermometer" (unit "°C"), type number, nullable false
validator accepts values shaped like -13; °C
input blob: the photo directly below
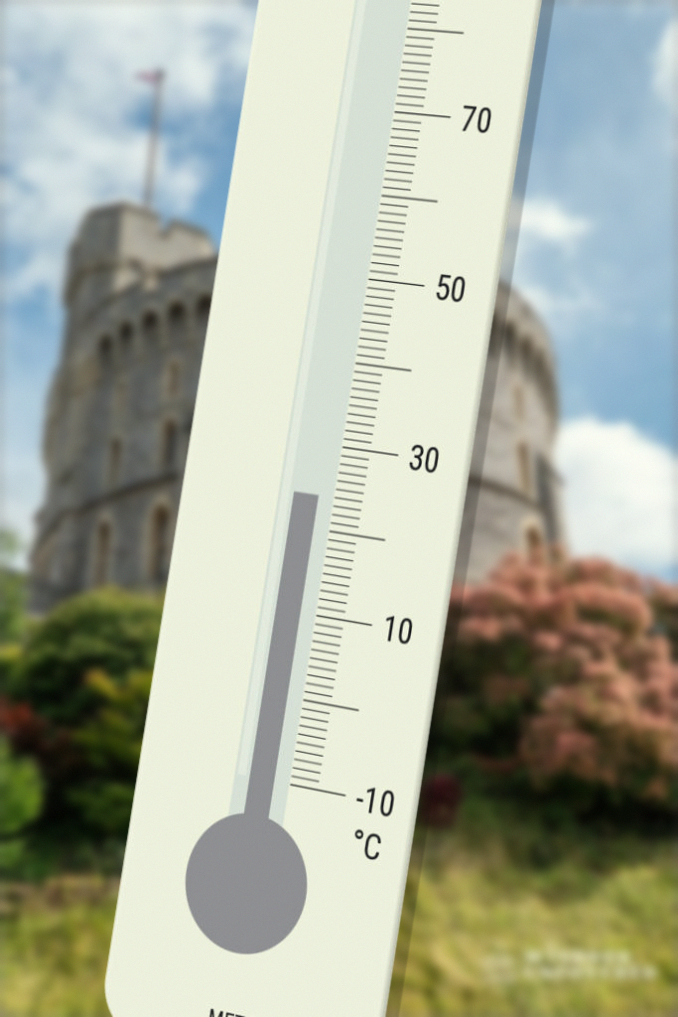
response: 24; °C
